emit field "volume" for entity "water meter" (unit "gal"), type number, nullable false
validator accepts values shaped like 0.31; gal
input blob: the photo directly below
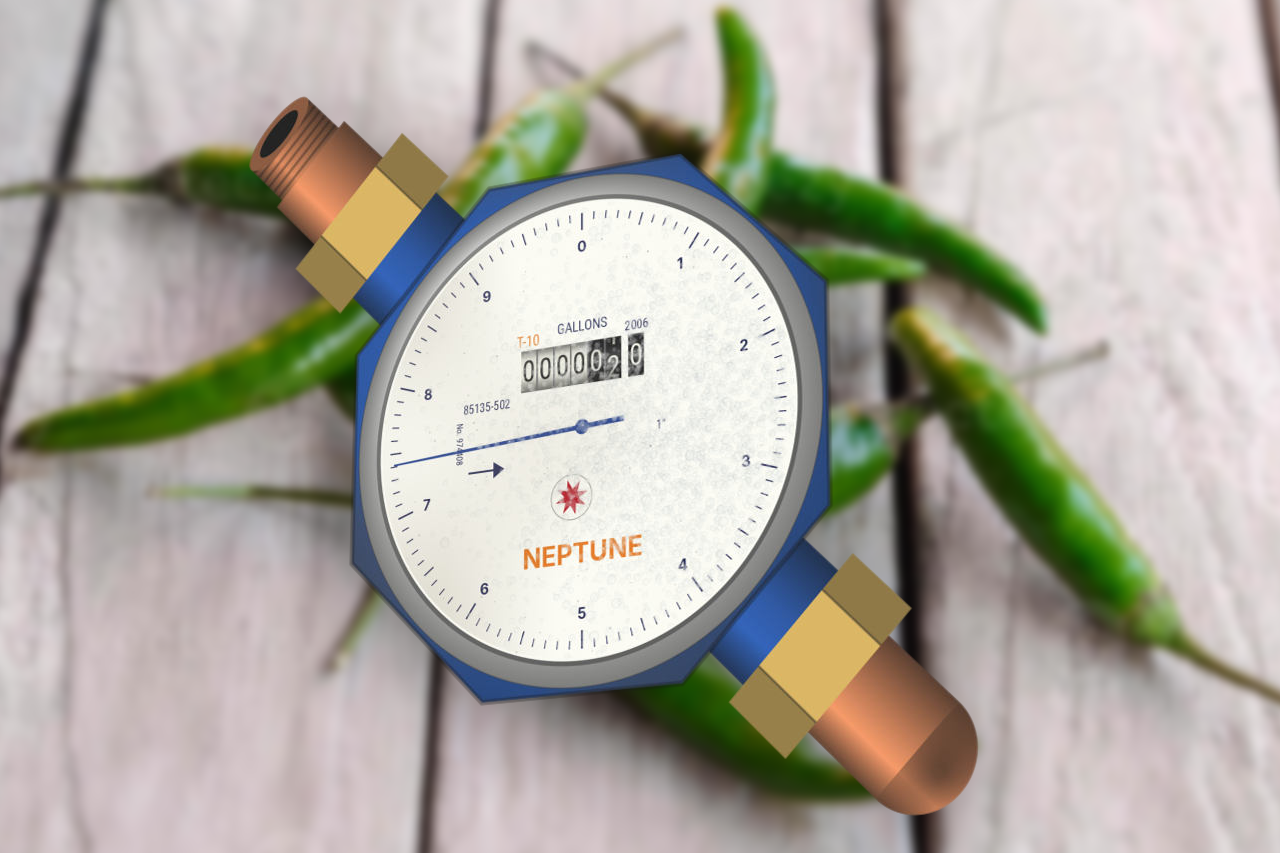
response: 17.4; gal
